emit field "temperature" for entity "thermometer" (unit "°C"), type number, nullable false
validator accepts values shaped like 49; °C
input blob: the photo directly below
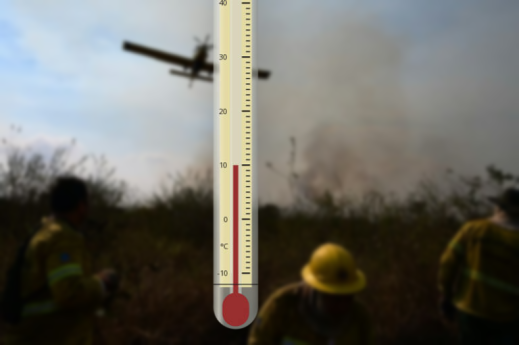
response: 10; °C
